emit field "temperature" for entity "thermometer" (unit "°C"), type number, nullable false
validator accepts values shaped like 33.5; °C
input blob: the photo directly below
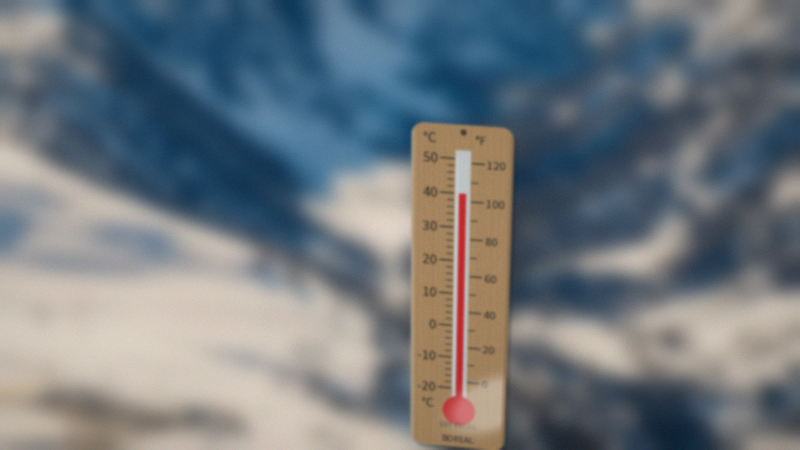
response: 40; °C
